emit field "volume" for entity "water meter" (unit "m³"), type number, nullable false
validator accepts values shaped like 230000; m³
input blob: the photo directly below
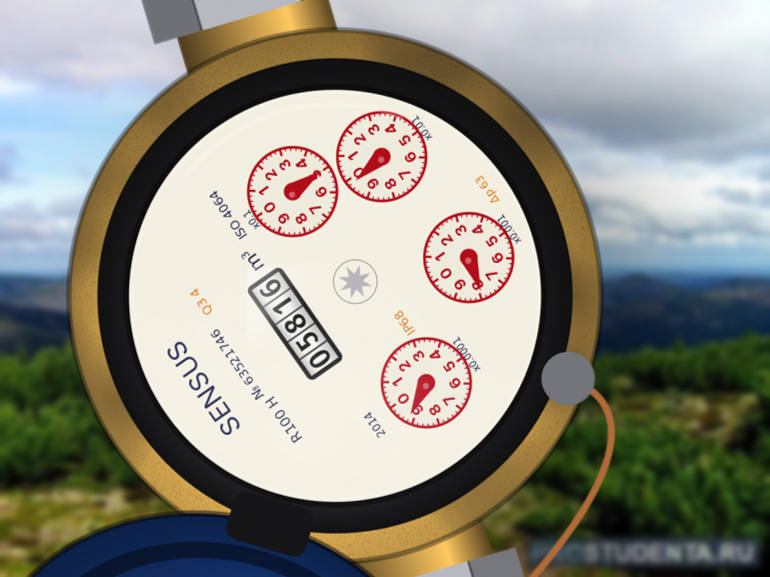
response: 5816.4979; m³
